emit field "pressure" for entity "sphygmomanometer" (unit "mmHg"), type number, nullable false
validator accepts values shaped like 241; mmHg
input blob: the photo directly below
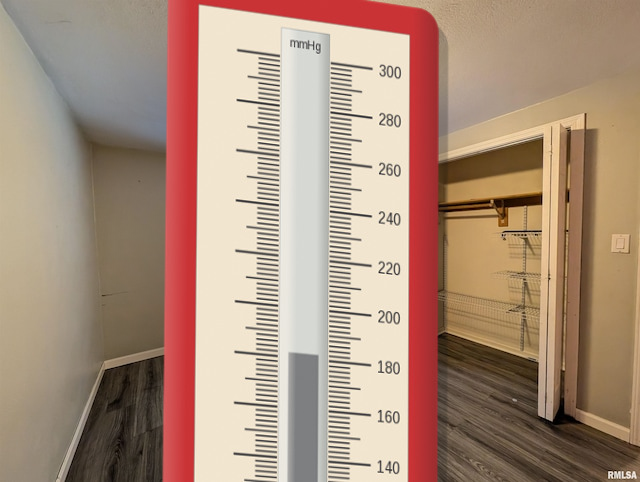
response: 182; mmHg
